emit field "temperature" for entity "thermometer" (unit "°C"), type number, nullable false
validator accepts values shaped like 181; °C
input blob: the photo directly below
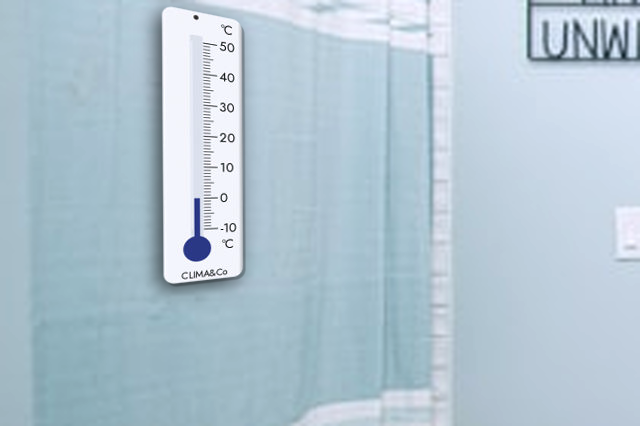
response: 0; °C
